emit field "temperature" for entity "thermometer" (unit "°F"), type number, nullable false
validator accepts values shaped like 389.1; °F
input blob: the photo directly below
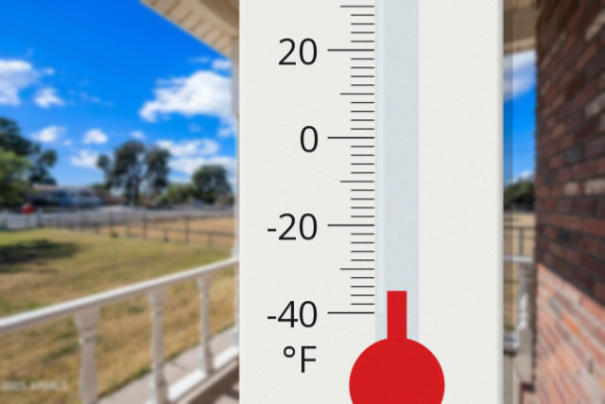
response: -35; °F
